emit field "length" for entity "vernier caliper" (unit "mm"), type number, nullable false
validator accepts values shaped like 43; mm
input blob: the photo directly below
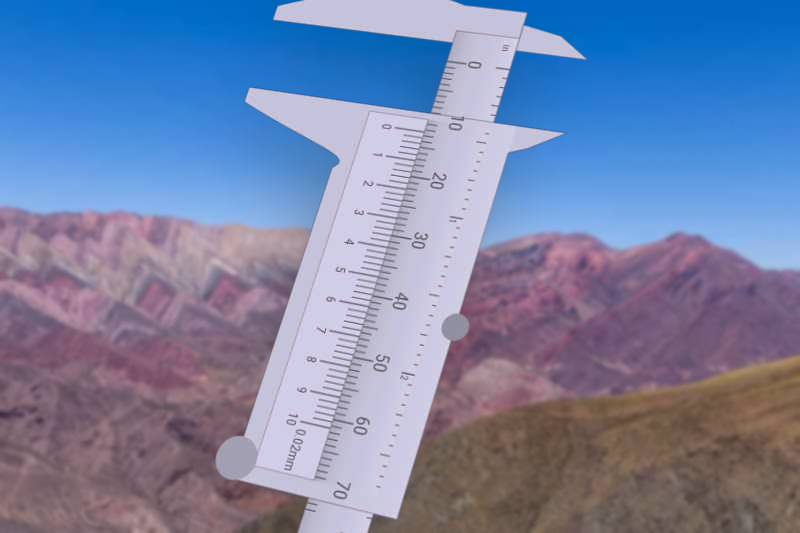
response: 12.4; mm
